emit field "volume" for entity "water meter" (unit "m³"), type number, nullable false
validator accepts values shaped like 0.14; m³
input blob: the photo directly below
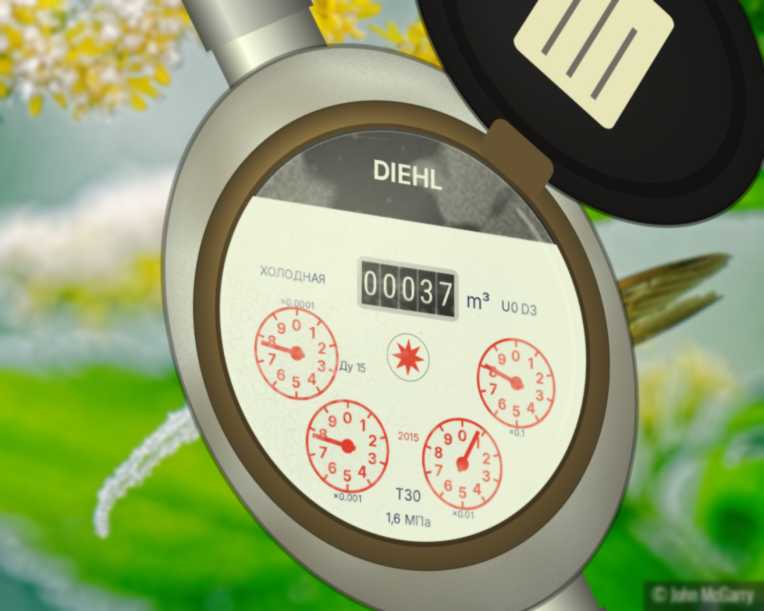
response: 37.8077; m³
